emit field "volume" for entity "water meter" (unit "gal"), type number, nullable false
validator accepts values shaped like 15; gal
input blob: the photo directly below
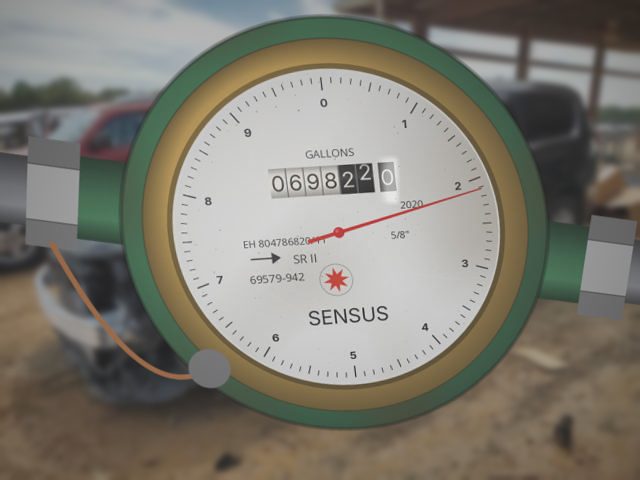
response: 698222.1; gal
